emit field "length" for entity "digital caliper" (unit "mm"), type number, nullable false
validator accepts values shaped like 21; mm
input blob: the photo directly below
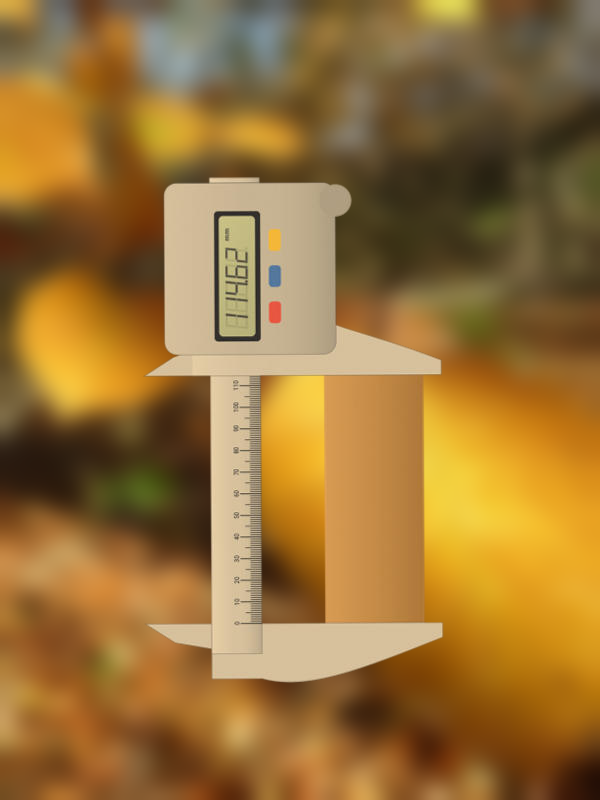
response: 114.62; mm
